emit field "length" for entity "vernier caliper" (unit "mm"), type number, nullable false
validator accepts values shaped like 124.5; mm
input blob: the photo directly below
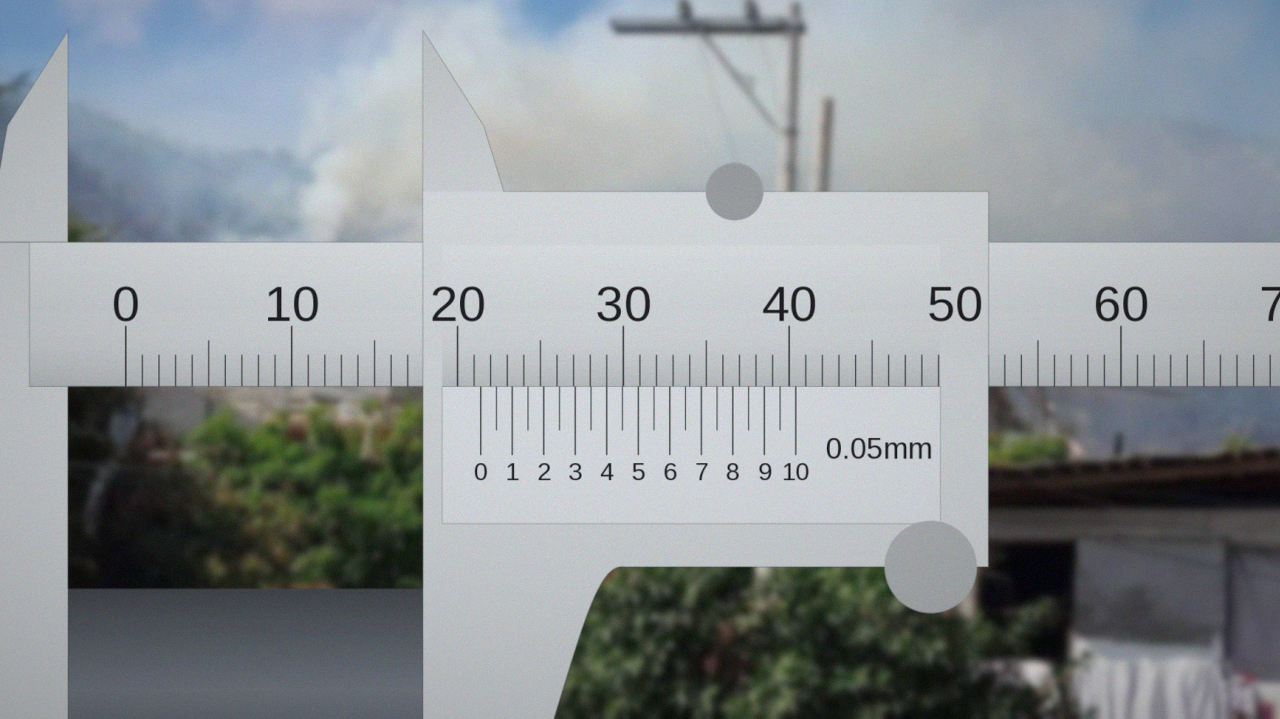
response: 21.4; mm
